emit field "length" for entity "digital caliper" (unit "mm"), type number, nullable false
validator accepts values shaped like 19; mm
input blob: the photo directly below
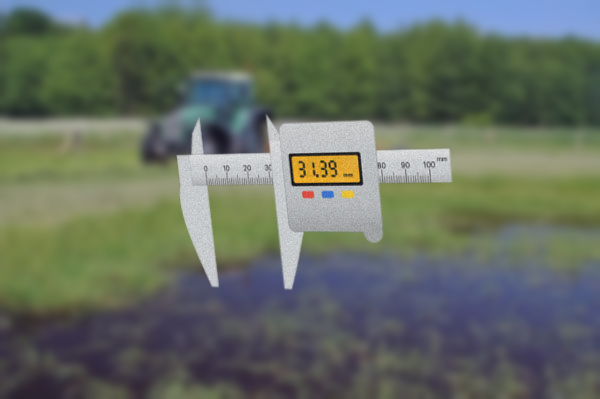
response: 31.39; mm
